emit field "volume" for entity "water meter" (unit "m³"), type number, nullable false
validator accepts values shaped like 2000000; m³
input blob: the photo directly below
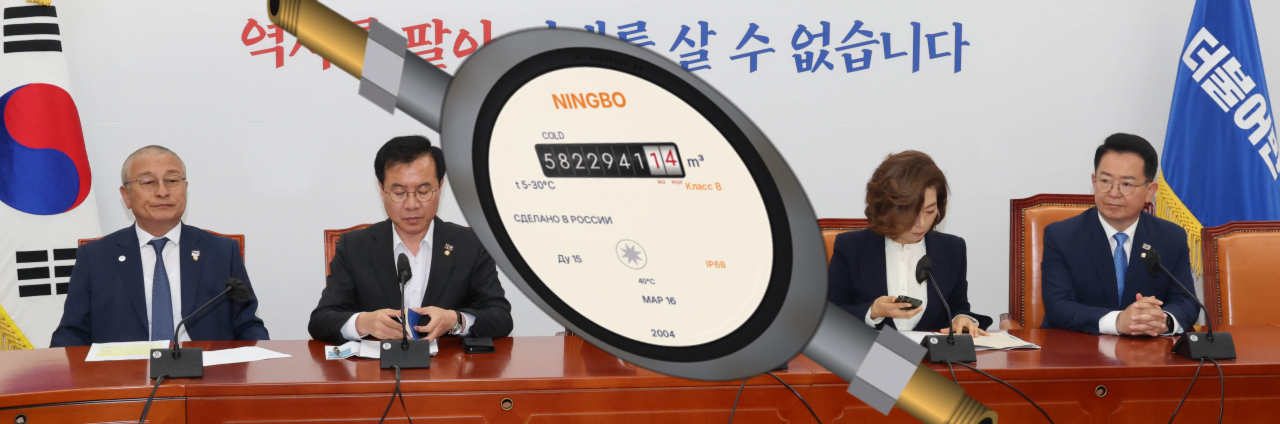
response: 5822941.14; m³
